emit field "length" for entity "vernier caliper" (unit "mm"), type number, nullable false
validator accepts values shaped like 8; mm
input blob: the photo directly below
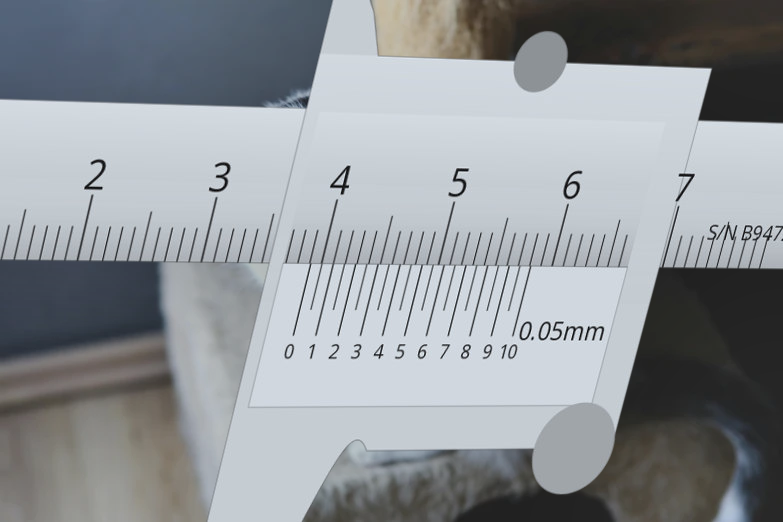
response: 39.1; mm
